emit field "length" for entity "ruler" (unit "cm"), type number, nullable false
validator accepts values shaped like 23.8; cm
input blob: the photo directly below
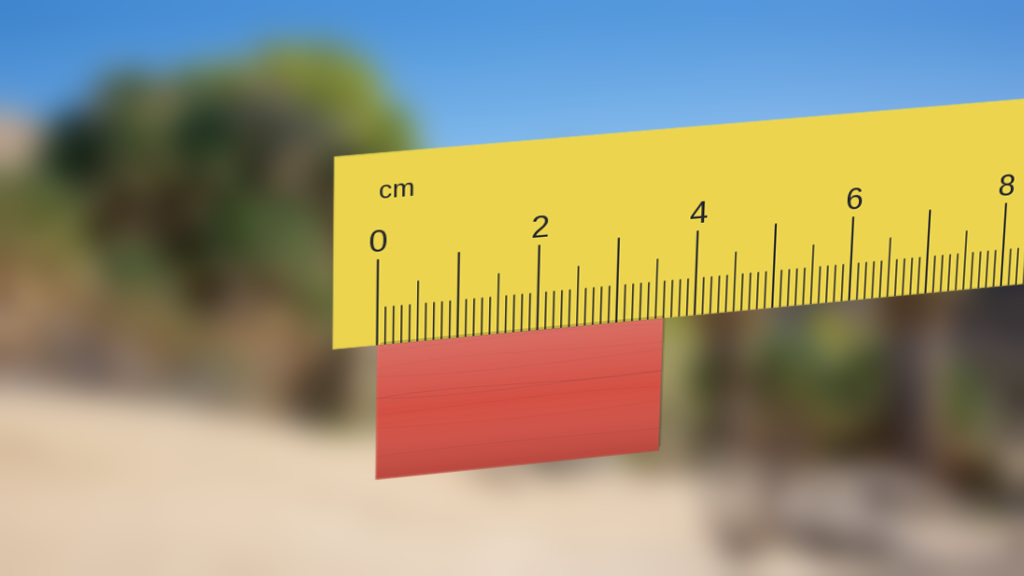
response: 3.6; cm
